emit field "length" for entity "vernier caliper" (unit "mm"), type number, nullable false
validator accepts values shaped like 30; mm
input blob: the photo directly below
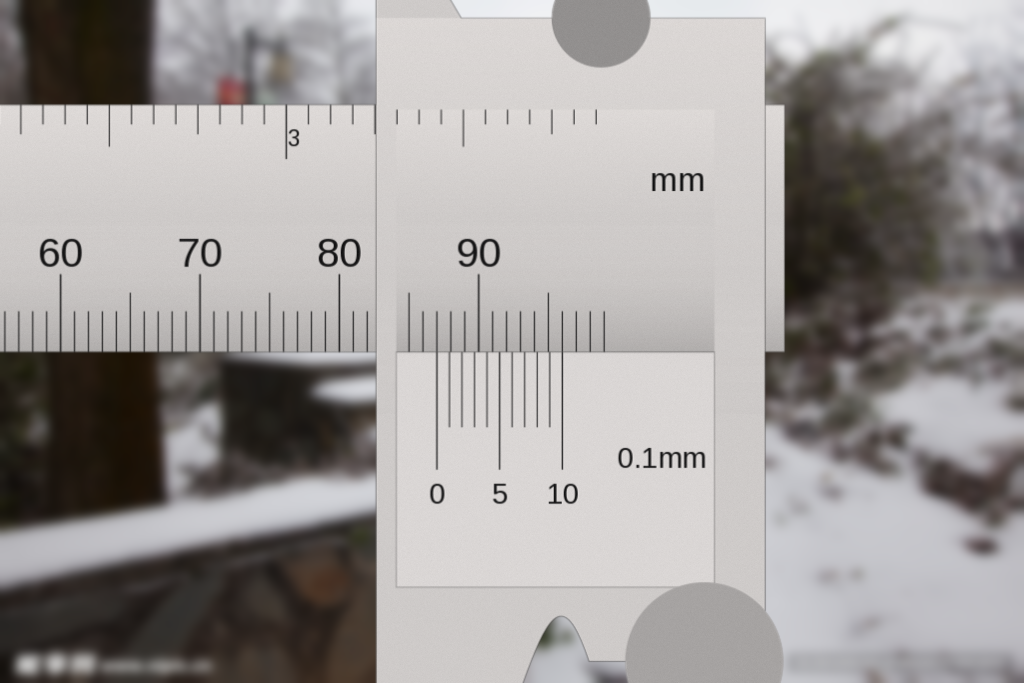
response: 87.0; mm
